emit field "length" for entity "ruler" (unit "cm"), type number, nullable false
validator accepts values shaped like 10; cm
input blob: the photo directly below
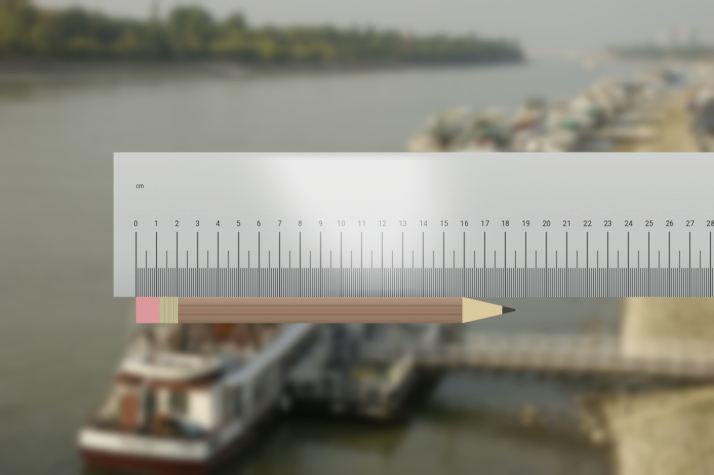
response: 18.5; cm
